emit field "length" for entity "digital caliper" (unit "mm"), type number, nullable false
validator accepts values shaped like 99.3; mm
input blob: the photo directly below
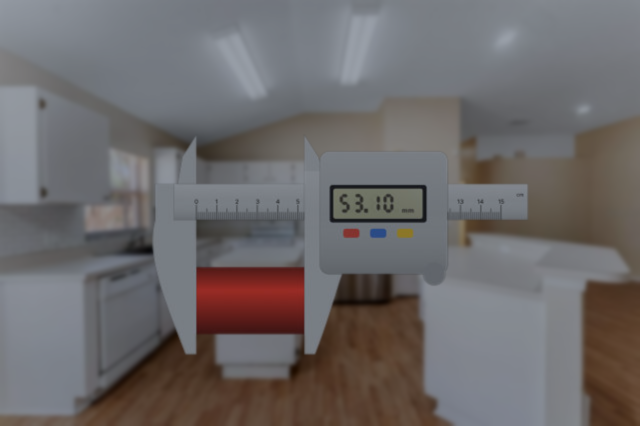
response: 53.10; mm
